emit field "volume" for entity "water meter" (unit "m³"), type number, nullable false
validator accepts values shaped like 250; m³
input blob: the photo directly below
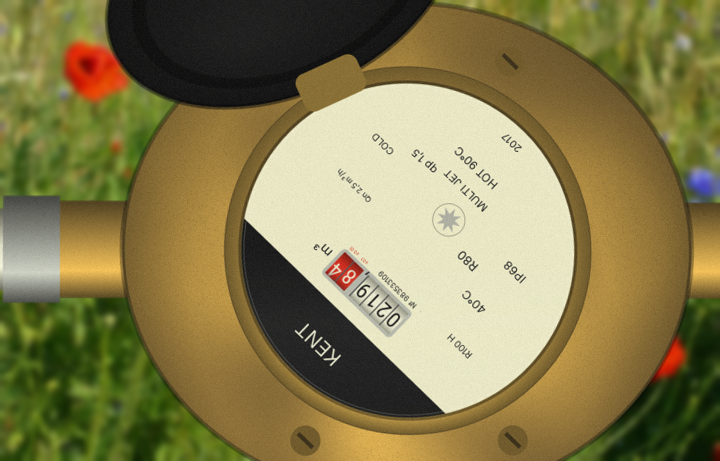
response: 219.84; m³
